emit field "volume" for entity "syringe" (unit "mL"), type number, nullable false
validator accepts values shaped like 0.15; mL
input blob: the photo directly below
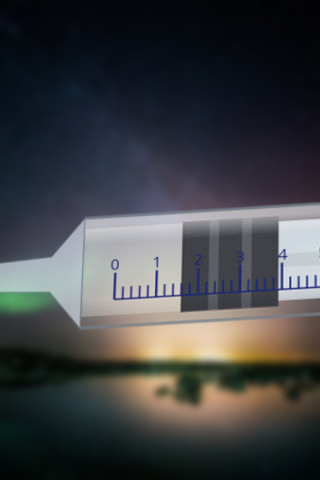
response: 1.6; mL
